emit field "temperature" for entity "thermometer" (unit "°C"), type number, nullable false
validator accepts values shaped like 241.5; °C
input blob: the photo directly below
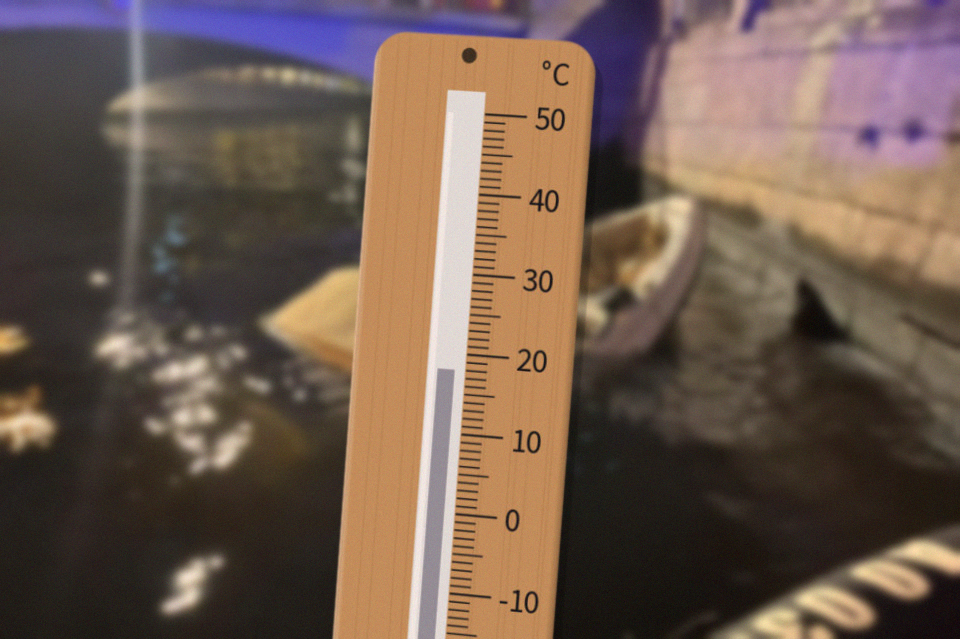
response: 18; °C
